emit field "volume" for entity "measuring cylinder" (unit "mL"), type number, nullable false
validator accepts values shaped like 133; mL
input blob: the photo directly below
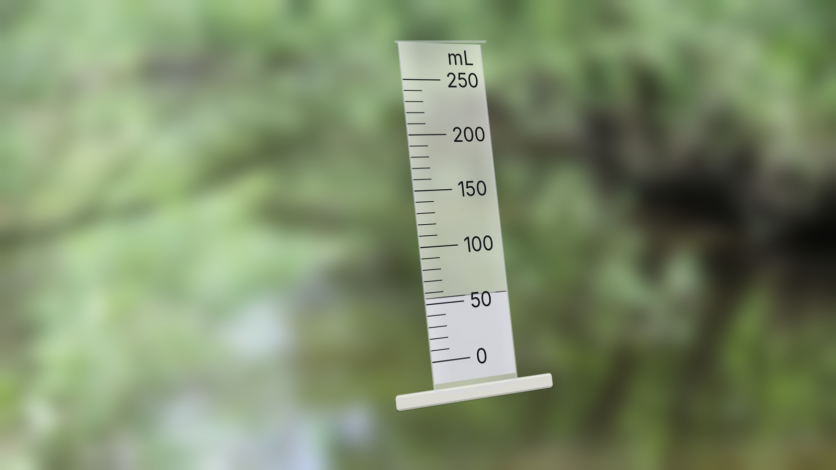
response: 55; mL
